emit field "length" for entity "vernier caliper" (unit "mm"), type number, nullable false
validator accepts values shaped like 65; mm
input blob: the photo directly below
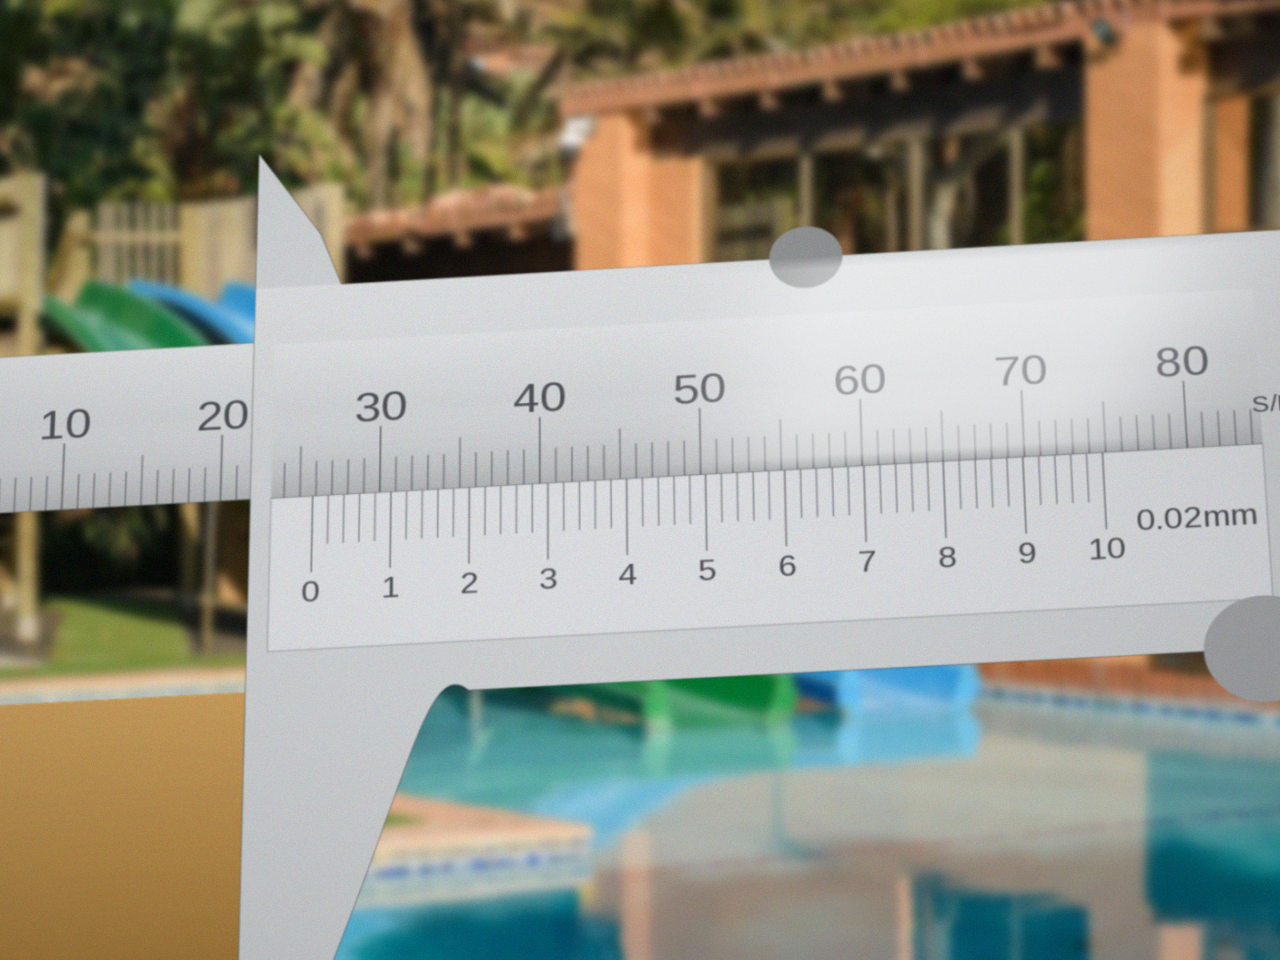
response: 25.8; mm
